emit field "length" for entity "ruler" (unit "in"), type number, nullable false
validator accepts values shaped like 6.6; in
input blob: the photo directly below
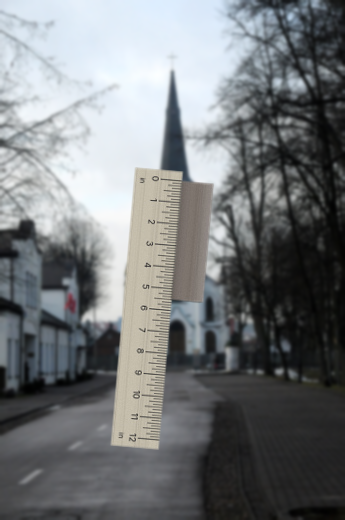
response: 5.5; in
